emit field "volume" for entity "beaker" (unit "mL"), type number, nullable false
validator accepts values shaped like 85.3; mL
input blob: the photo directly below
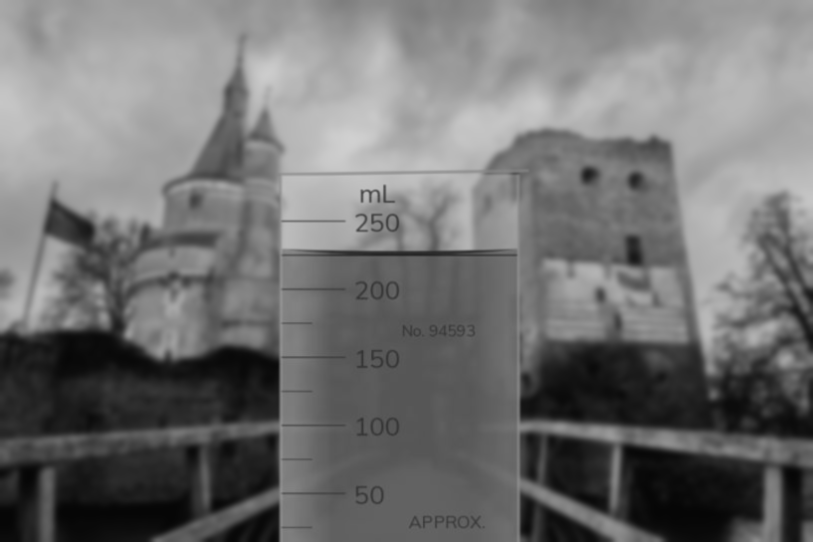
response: 225; mL
